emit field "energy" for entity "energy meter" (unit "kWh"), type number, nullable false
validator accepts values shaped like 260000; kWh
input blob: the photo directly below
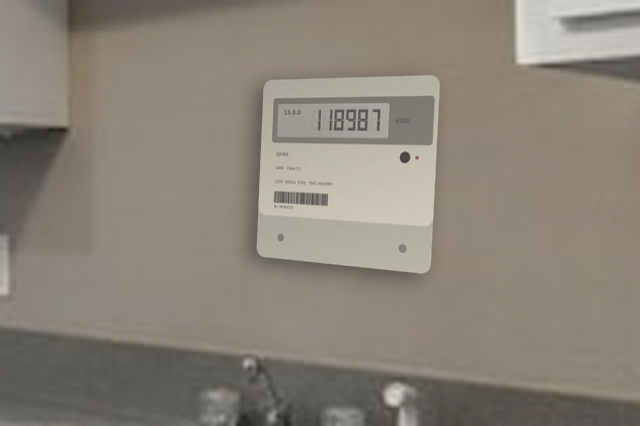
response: 118987; kWh
